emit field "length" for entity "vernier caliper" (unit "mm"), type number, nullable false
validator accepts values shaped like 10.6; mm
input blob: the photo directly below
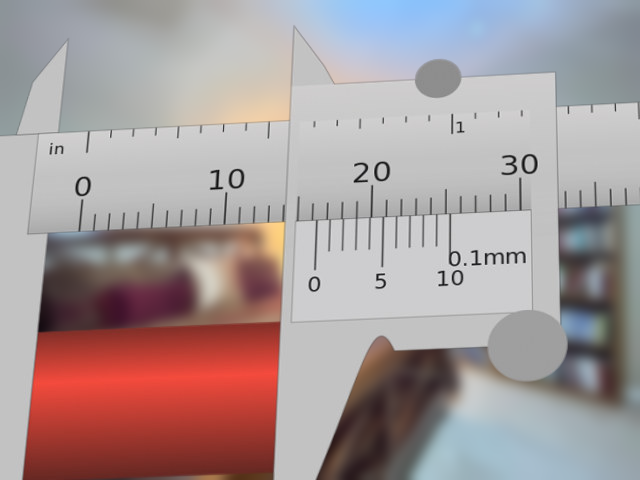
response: 16.3; mm
